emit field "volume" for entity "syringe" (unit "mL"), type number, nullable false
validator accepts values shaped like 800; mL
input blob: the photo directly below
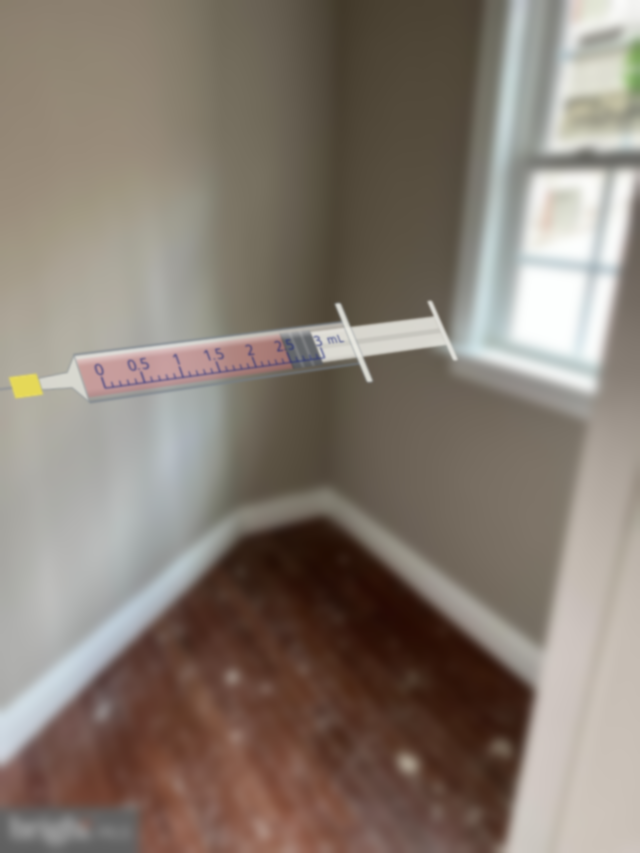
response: 2.5; mL
